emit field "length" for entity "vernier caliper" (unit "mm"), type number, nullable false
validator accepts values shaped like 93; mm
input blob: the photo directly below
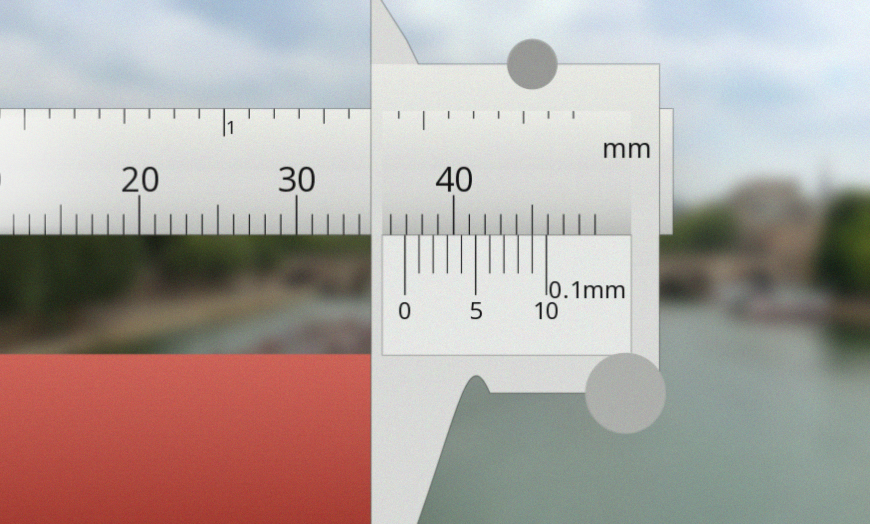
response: 36.9; mm
